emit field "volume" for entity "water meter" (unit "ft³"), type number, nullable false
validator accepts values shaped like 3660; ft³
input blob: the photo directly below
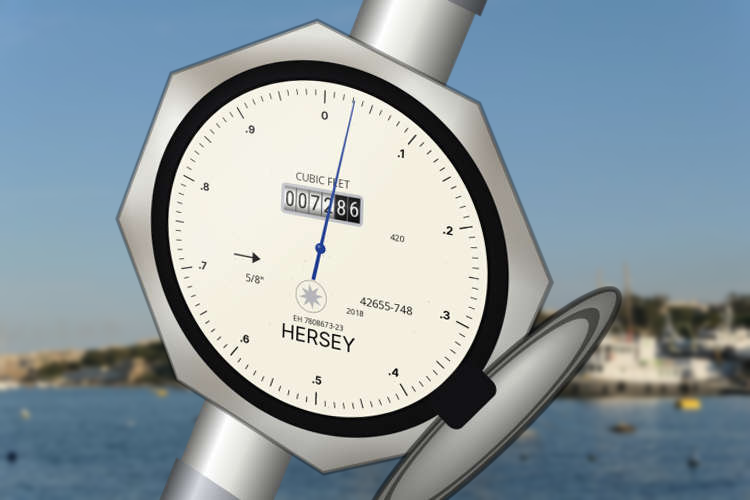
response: 7286.03; ft³
